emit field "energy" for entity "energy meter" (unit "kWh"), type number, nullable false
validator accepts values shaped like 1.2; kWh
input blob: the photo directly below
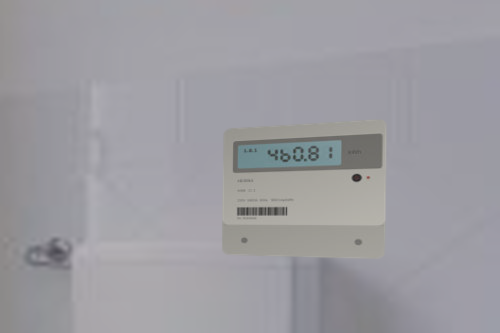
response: 460.81; kWh
